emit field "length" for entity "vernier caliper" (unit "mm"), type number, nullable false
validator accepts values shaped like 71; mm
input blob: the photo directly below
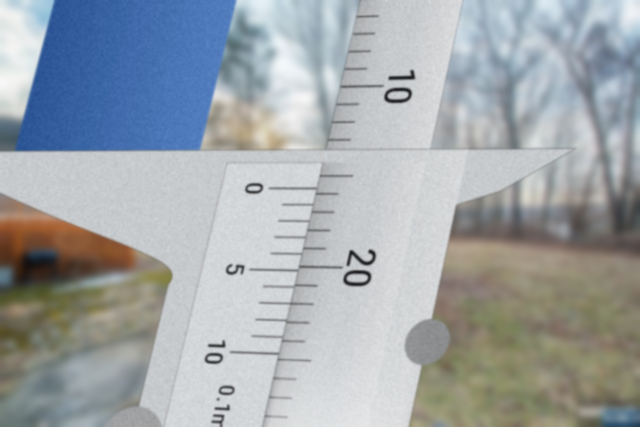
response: 15.7; mm
